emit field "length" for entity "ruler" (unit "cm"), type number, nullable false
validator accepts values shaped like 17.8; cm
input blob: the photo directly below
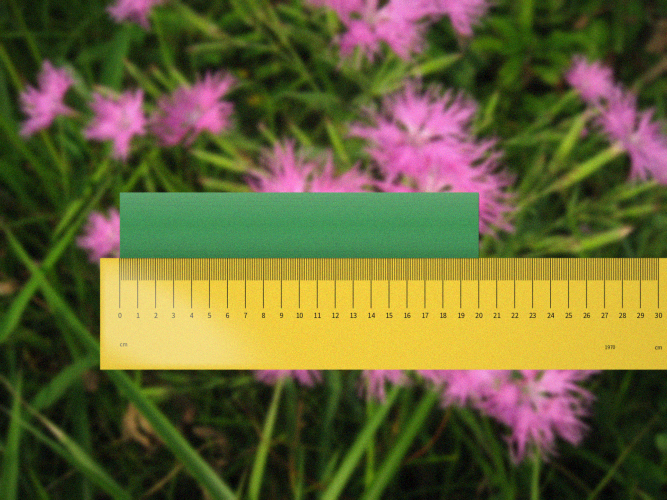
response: 20; cm
